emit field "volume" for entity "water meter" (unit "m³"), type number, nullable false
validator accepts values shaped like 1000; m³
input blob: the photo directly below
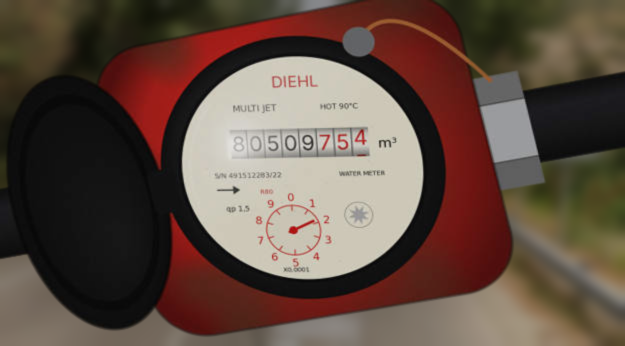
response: 80509.7541; m³
